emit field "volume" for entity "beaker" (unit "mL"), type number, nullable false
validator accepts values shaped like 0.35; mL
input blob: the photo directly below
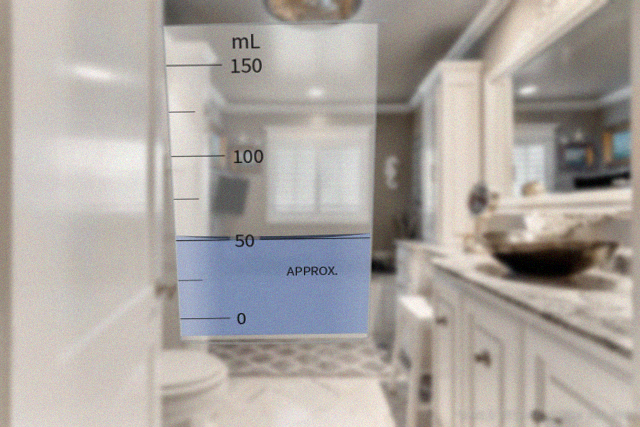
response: 50; mL
